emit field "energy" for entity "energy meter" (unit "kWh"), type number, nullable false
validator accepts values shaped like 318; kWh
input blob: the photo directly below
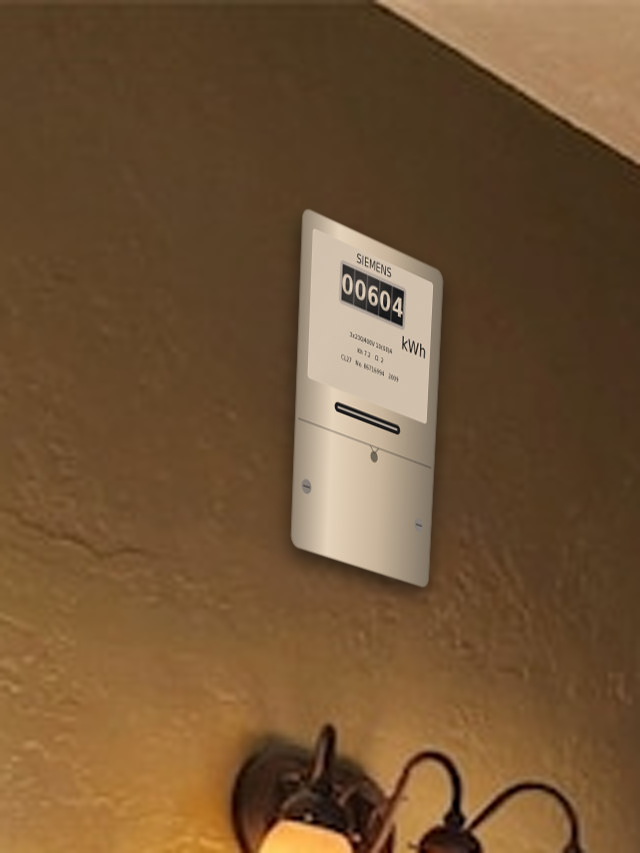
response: 604; kWh
